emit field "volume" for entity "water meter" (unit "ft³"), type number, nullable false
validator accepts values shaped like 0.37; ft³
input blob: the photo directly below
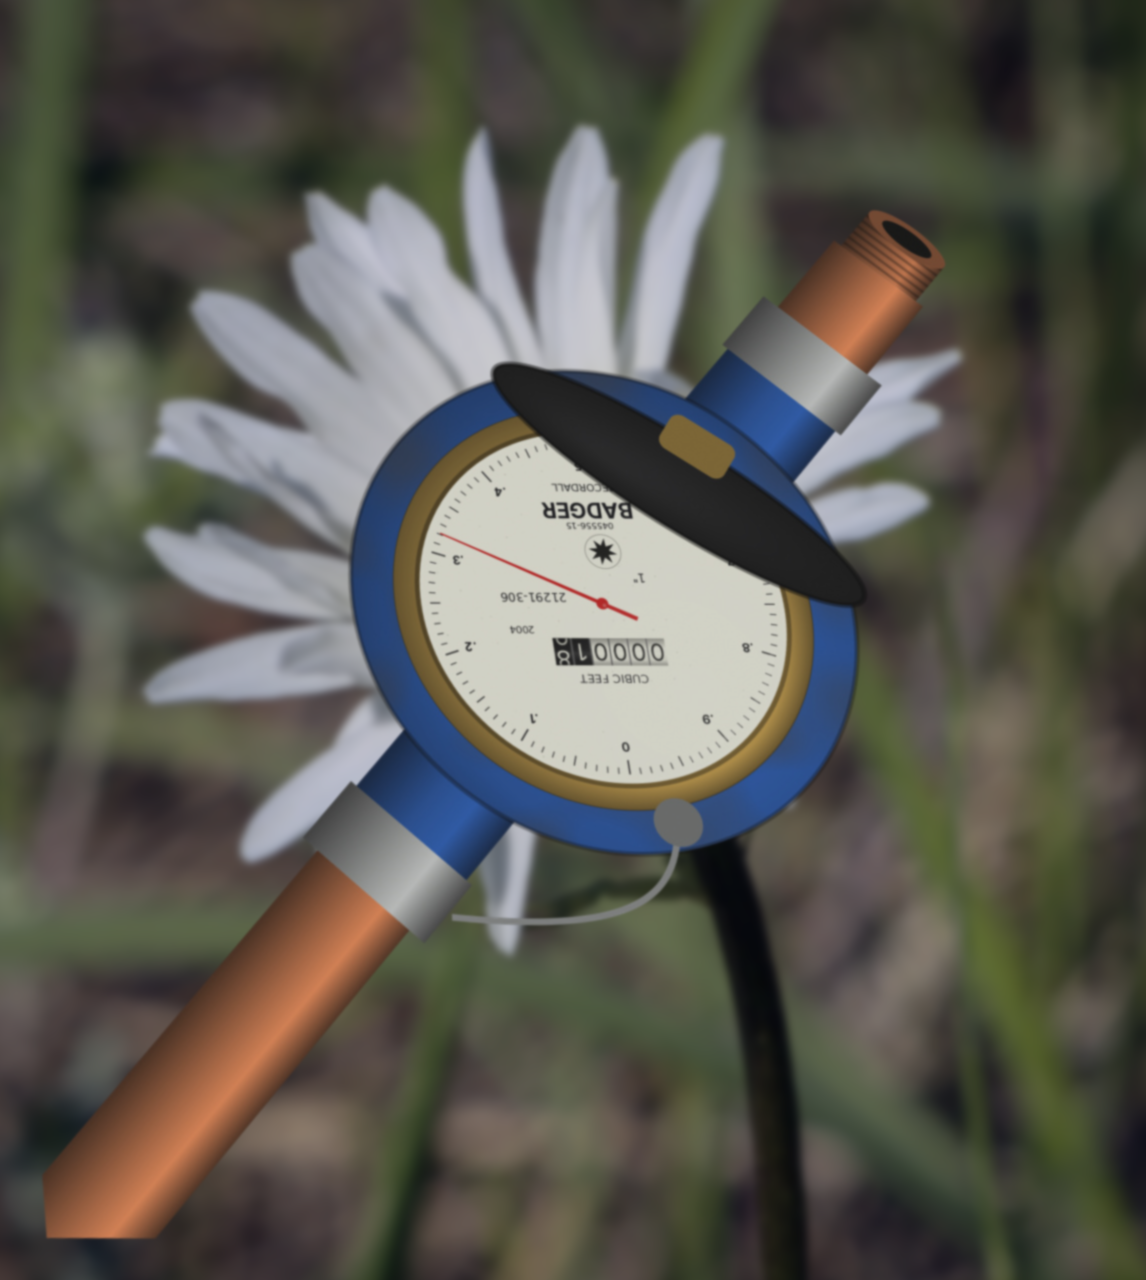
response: 18.32; ft³
